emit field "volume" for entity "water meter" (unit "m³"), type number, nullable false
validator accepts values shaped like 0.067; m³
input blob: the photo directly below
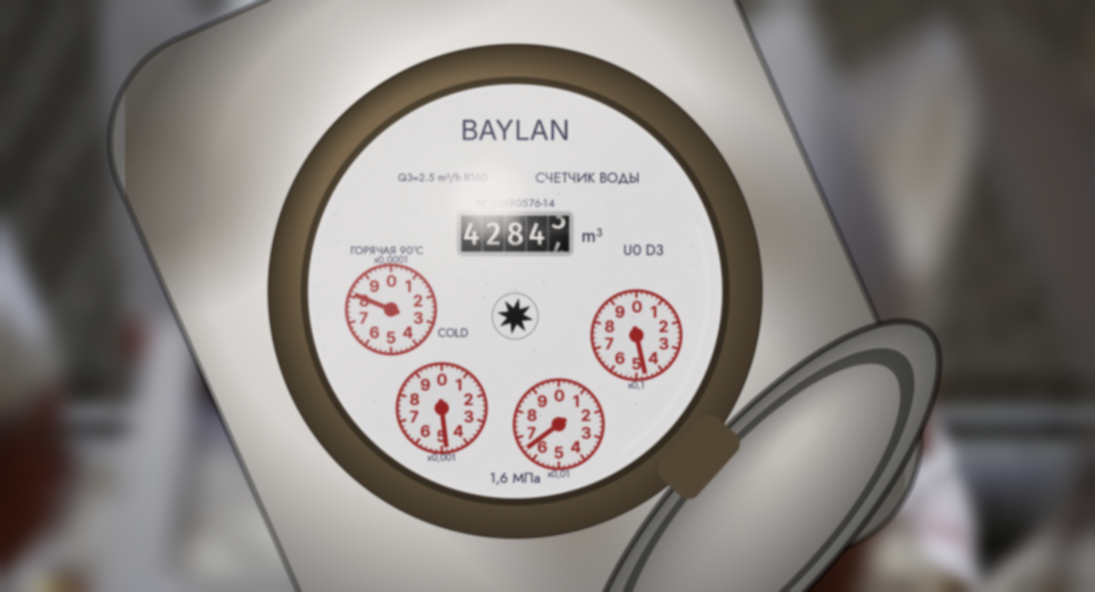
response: 42843.4648; m³
